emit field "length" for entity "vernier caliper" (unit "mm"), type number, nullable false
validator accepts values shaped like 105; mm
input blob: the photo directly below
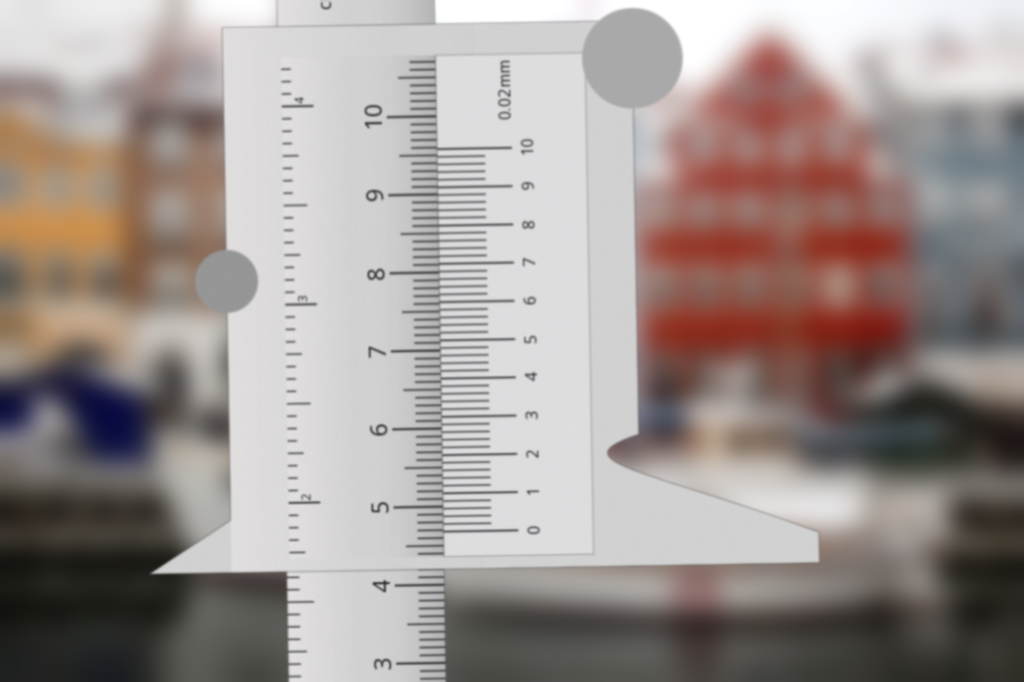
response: 46.8; mm
